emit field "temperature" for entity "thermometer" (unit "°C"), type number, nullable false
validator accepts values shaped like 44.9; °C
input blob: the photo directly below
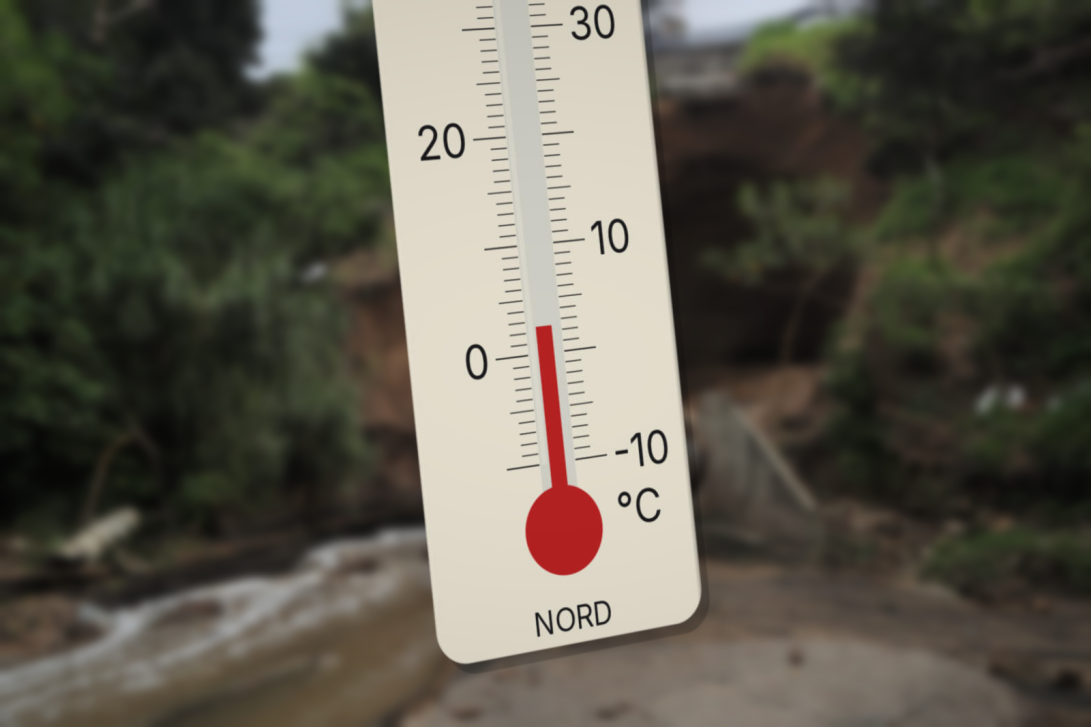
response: 2.5; °C
